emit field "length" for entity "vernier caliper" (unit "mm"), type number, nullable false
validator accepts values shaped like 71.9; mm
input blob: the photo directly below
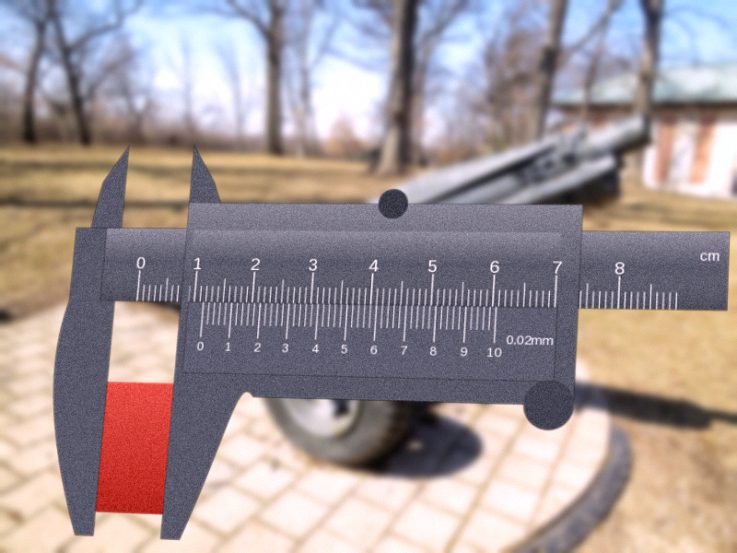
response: 11.6; mm
